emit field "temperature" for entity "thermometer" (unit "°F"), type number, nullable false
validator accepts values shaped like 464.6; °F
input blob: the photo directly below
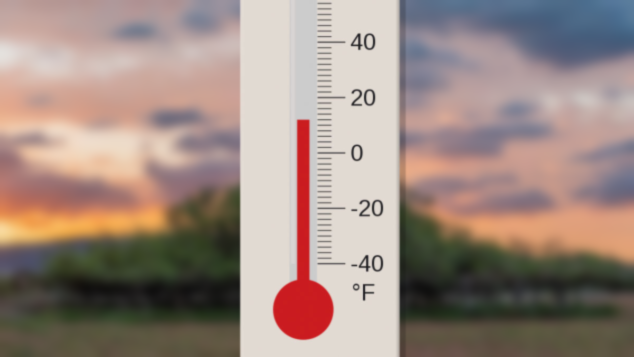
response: 12; °F
